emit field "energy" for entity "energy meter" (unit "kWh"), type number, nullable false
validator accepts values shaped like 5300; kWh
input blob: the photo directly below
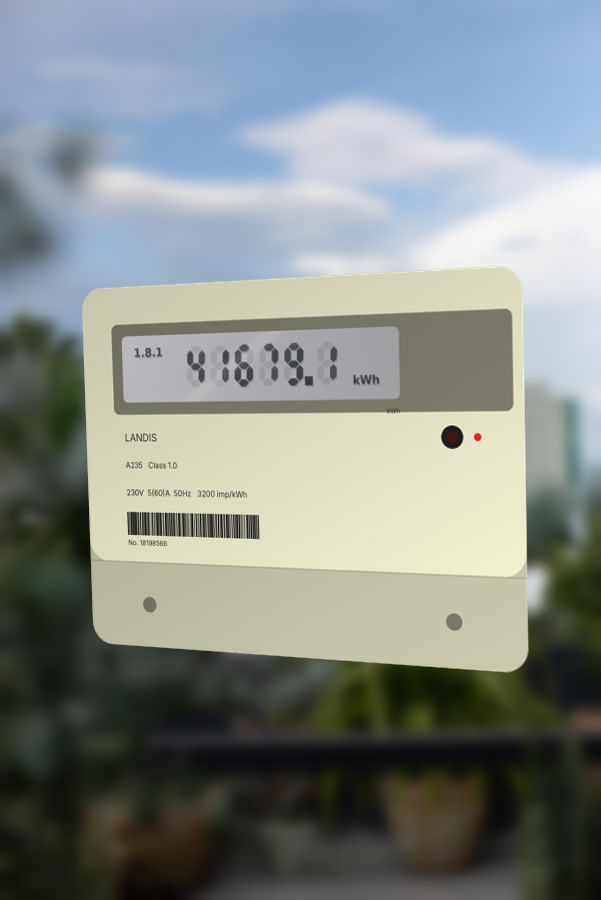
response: 41679.1; kWh
